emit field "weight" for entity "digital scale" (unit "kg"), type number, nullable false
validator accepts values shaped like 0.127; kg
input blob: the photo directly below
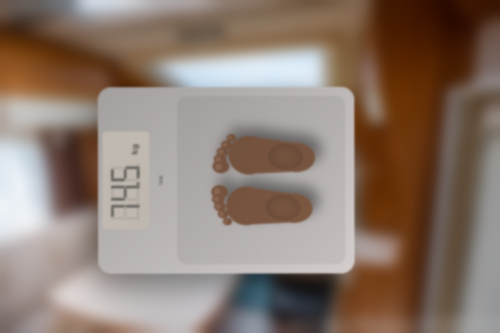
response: 74.5; kg
